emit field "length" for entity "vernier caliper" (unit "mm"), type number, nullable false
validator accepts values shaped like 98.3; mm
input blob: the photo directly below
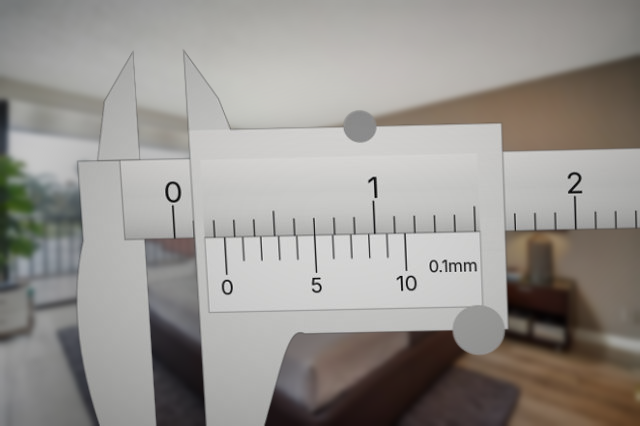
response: 2.5; mm
